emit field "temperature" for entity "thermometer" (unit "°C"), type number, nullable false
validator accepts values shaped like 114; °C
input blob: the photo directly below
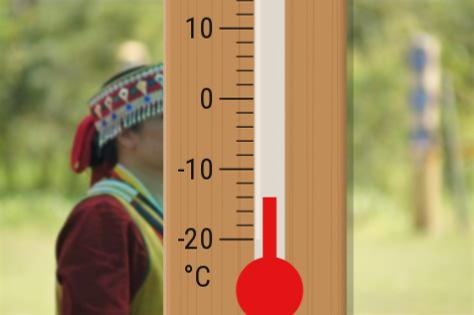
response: -14; °C
